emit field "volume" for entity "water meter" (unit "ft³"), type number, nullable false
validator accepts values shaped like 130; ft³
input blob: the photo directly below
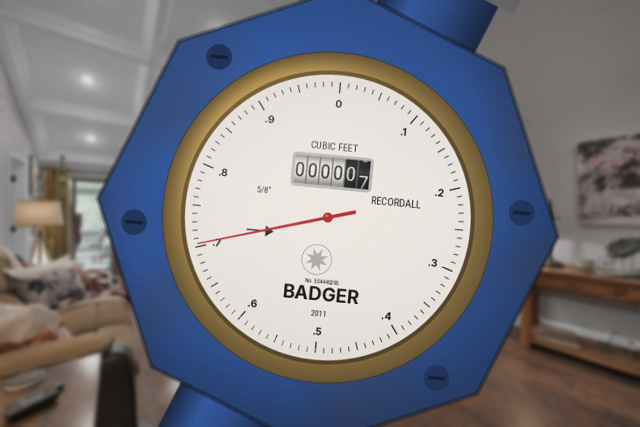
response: 6.70; ft³
